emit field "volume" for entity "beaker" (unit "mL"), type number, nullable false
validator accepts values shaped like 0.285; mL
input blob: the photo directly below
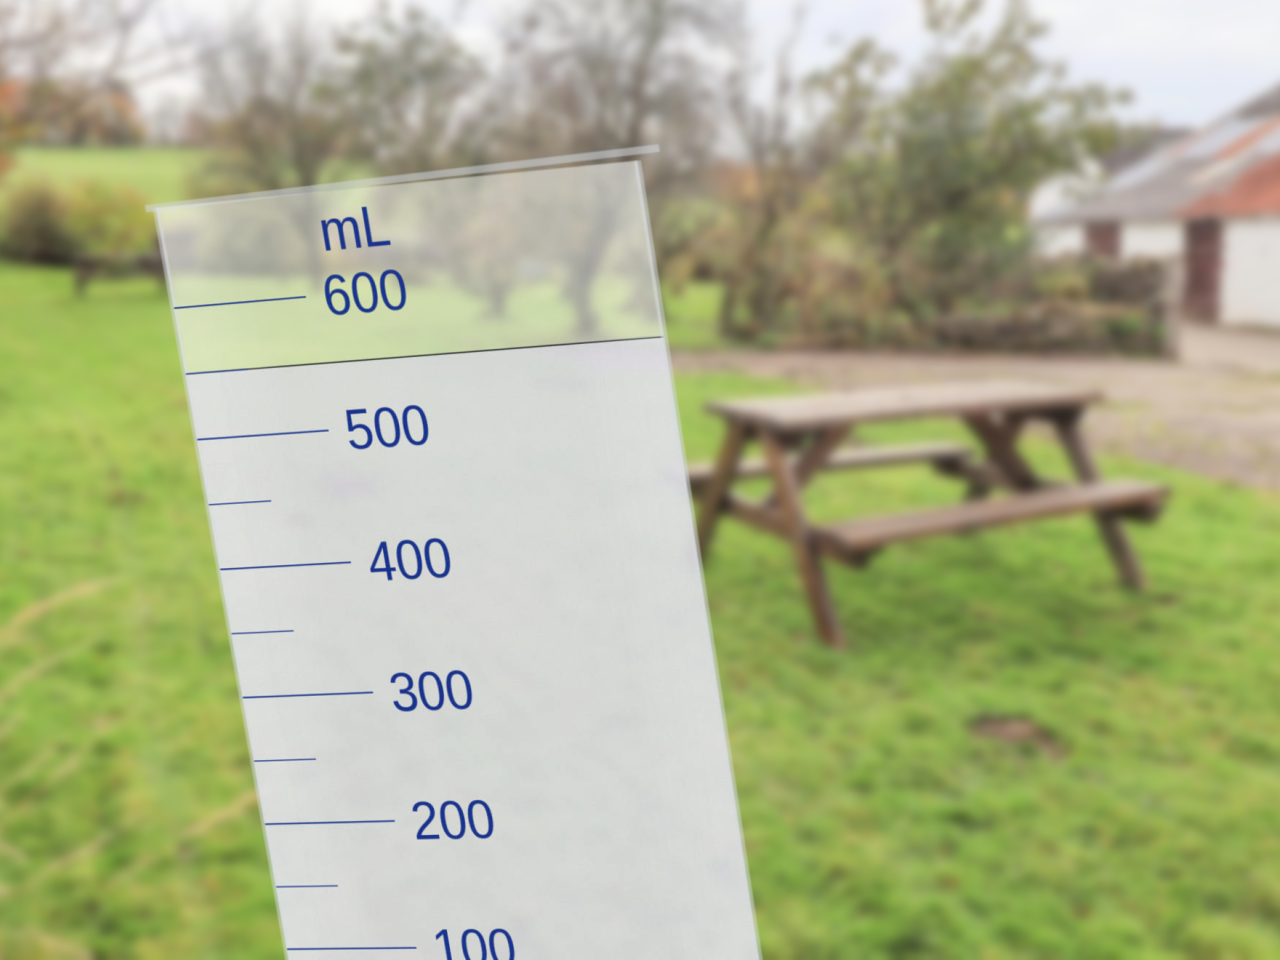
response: 550; mL
